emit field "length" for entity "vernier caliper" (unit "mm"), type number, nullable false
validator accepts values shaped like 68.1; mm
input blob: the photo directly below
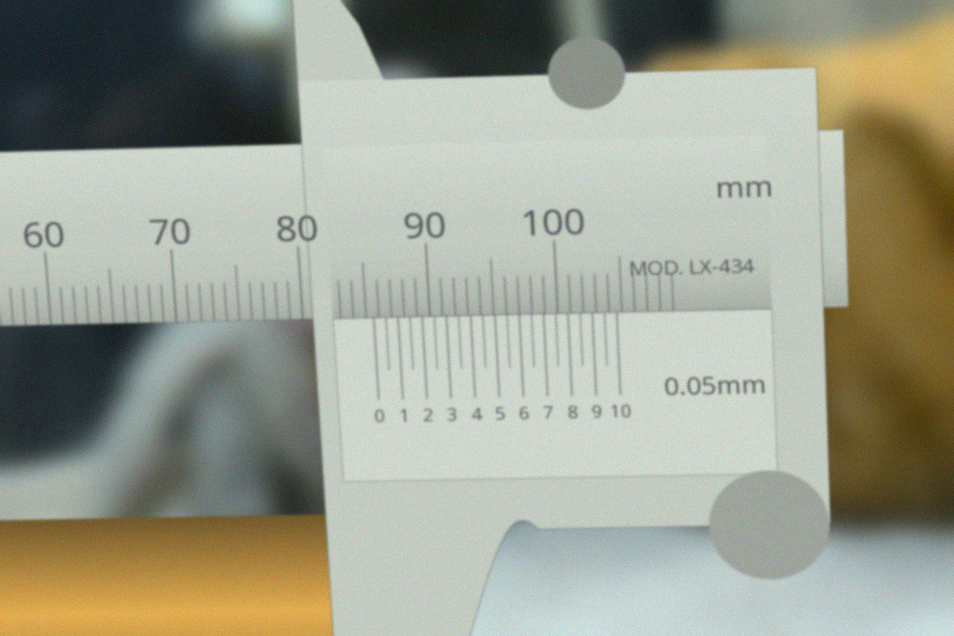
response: 85.6; mm
